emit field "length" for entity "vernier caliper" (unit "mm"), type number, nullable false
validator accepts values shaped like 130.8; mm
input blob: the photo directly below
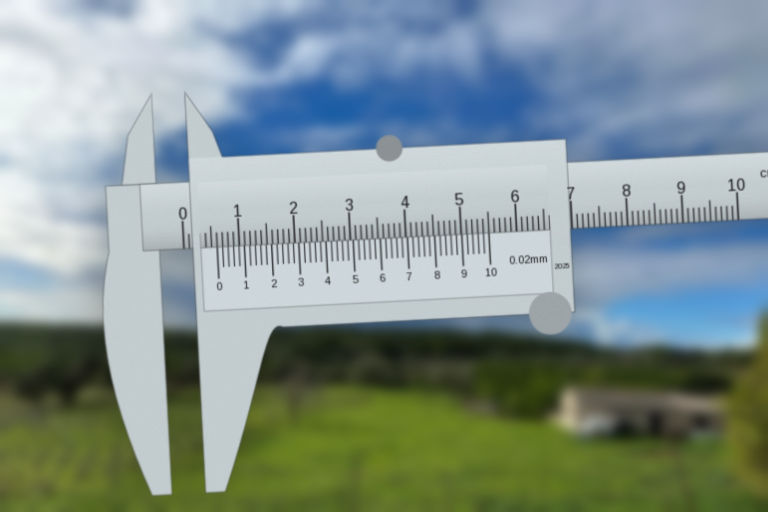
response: 6.0; mm
